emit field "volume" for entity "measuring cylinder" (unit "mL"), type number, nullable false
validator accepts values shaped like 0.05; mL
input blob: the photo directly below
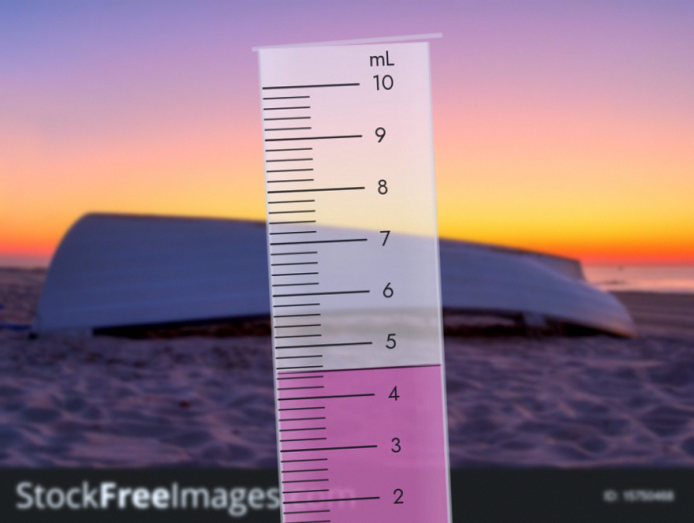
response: 4.5; mL
